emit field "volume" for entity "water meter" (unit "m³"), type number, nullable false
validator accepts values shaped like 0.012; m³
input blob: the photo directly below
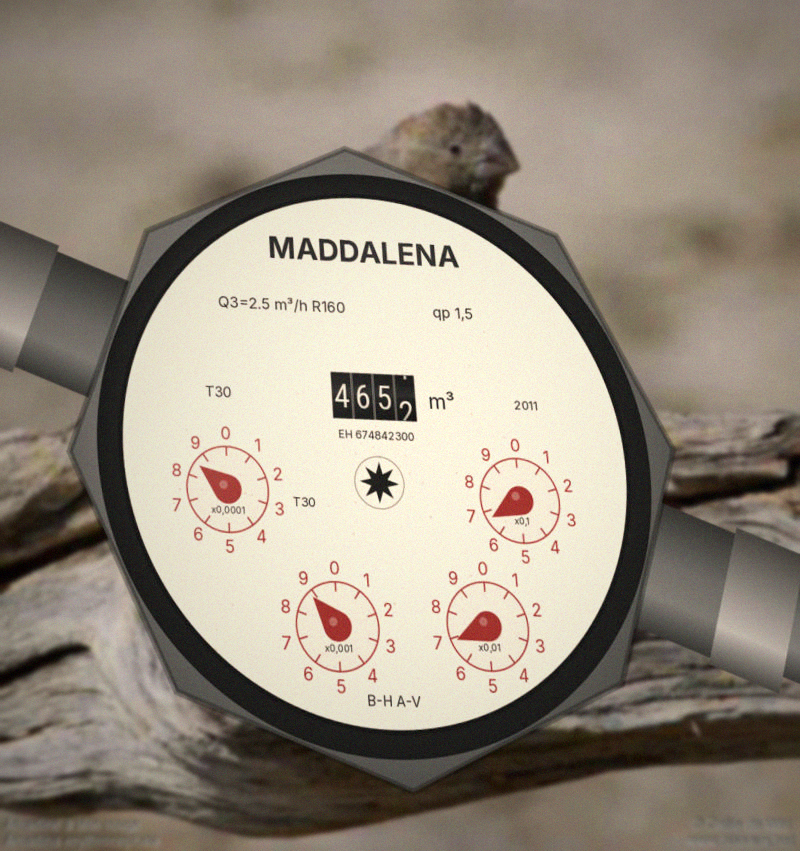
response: 4651.6688; m³
